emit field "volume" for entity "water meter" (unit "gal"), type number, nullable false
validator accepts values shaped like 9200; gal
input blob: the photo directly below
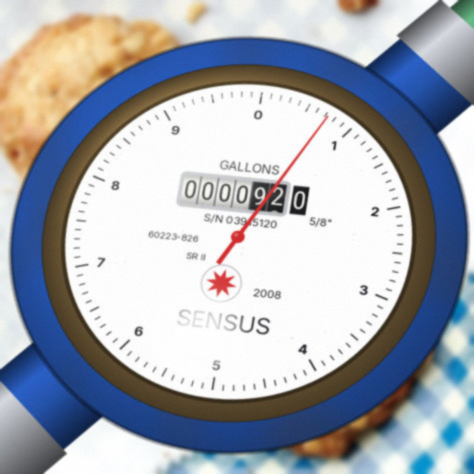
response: 920.7; gal
